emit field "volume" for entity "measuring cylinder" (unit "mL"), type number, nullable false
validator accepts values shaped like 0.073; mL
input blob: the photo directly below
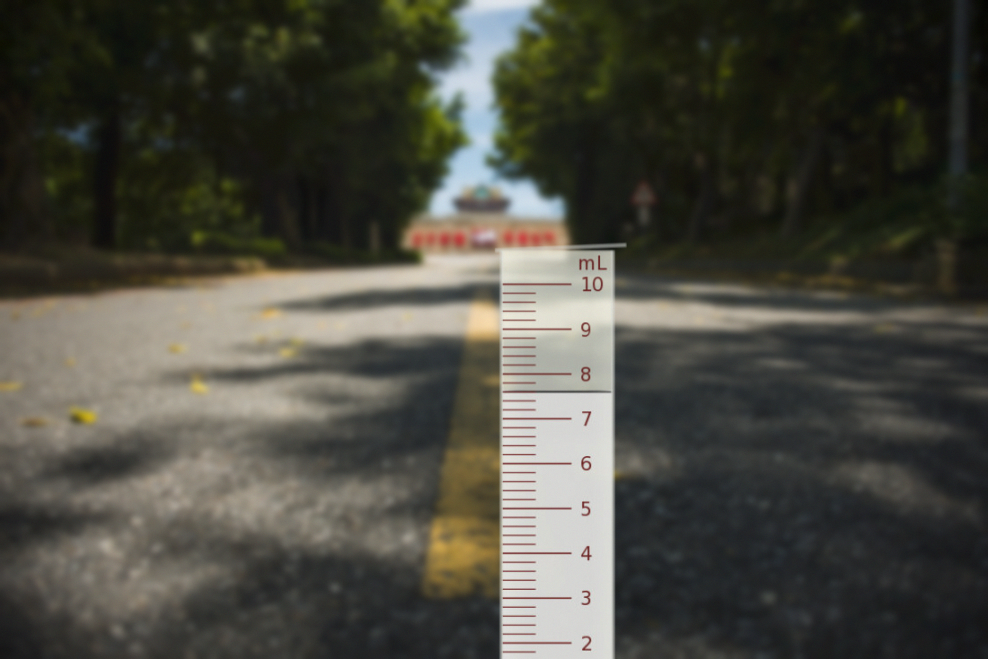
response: 7.6; mL
